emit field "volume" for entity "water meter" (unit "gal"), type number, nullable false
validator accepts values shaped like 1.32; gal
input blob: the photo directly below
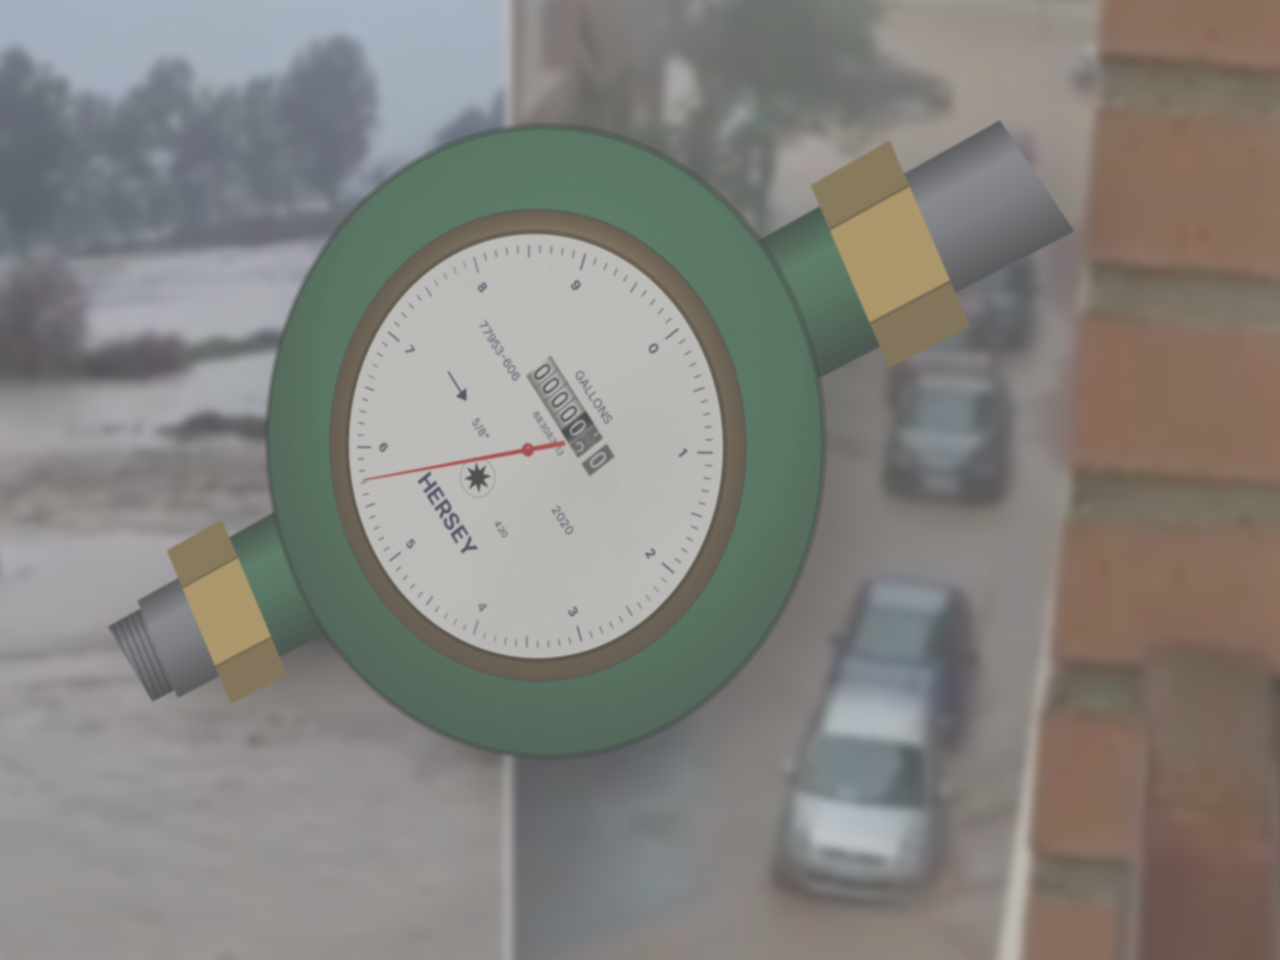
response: 15.7; gal
